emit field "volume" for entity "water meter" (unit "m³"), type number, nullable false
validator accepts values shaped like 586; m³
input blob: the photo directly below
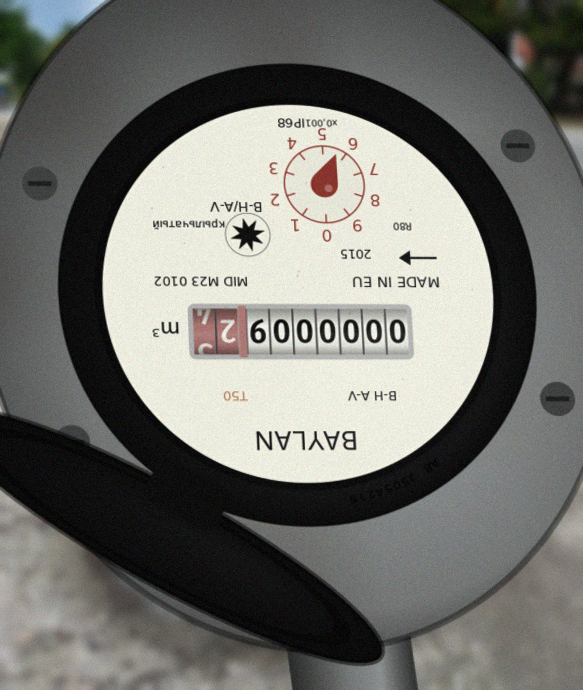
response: 9.235; m³
